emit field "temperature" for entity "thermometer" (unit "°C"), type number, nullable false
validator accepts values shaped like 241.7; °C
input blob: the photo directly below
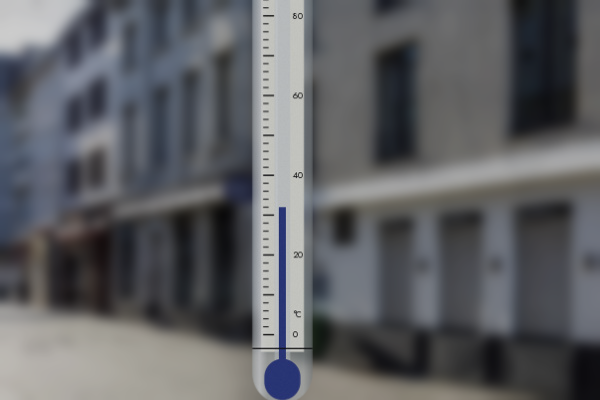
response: 32; °C
